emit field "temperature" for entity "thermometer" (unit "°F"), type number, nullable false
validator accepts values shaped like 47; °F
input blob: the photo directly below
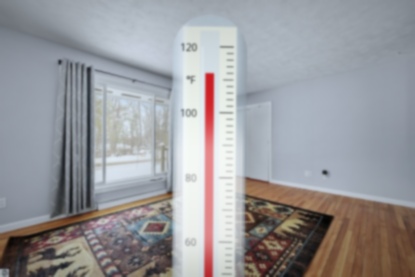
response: 112; °F
